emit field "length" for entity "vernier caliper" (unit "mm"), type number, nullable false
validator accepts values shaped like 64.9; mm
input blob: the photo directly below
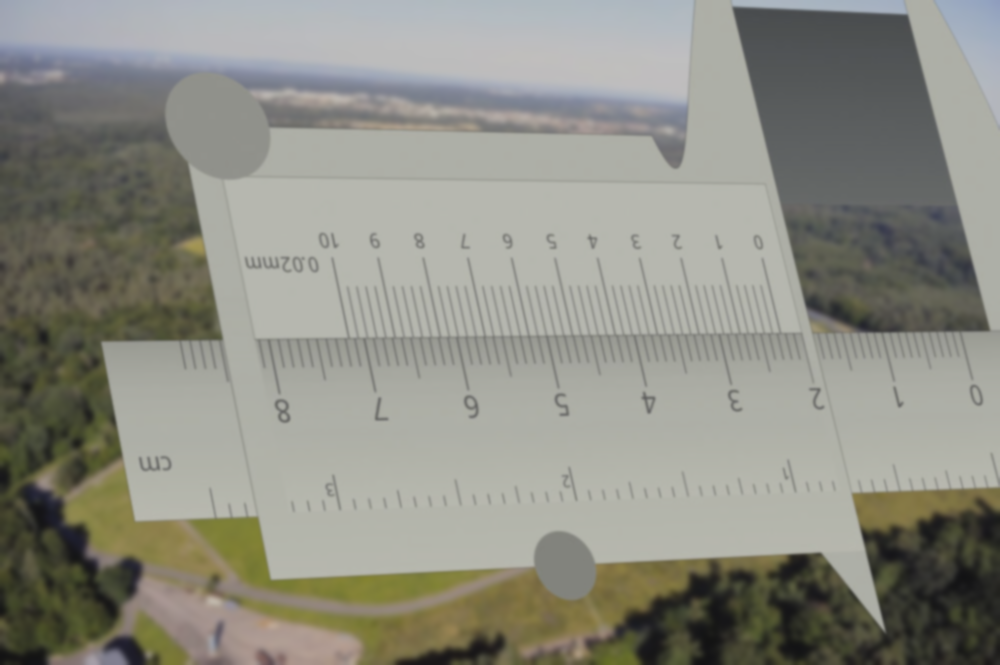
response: 22.6; mm
